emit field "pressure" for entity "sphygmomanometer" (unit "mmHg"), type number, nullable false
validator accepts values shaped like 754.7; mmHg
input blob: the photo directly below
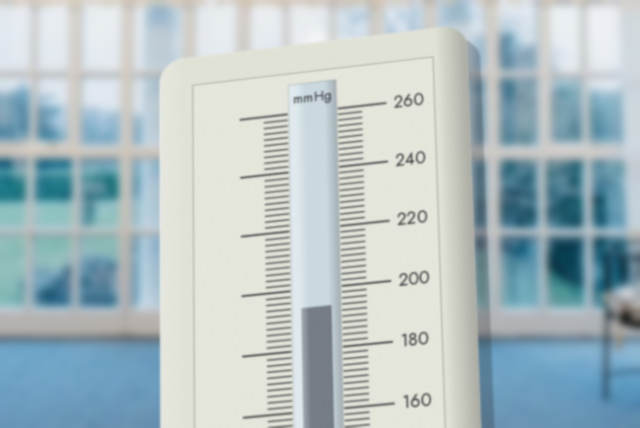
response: 194; mmHg
